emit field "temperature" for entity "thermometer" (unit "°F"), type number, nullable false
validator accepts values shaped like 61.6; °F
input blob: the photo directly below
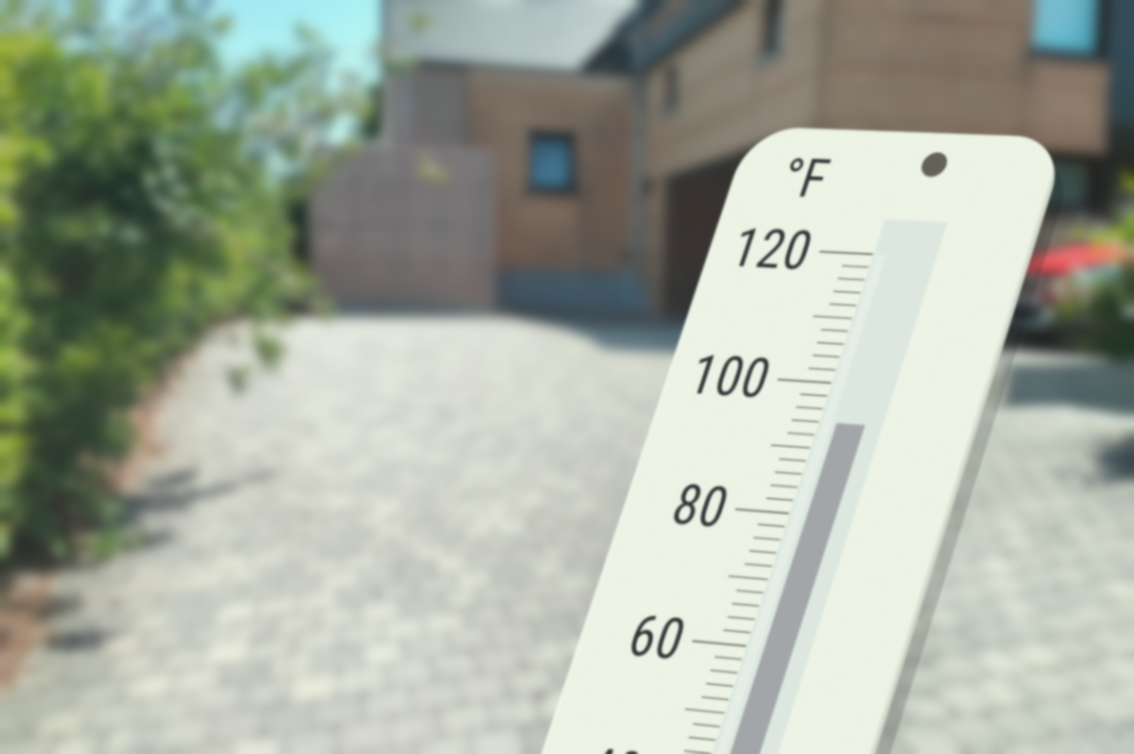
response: 94; °F
